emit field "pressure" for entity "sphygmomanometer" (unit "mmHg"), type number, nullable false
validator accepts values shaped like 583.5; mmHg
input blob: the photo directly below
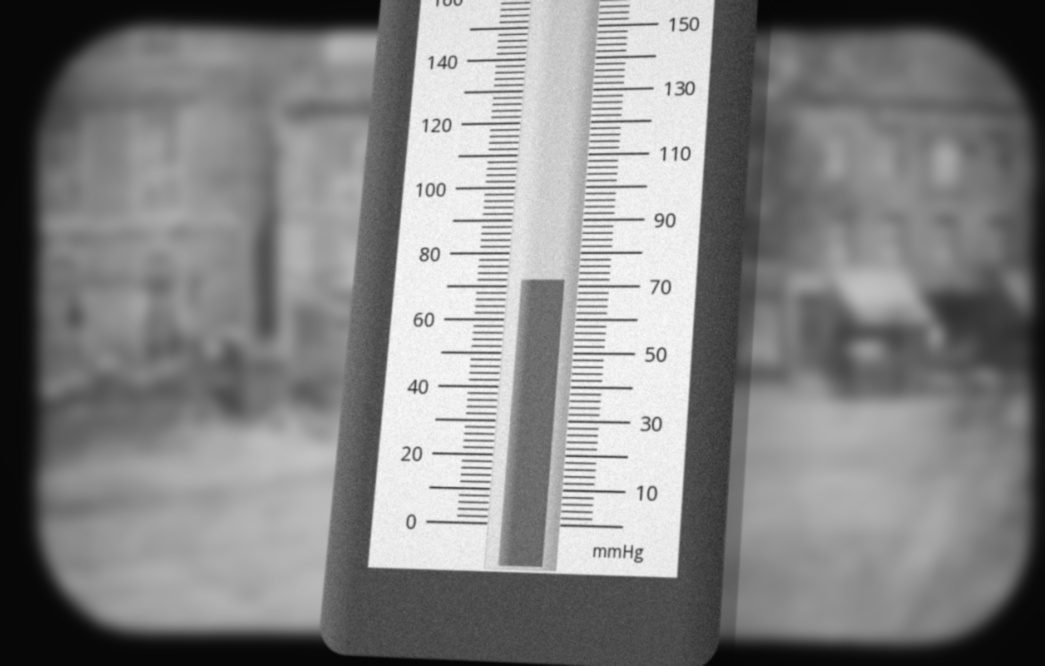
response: 72; mmHg
